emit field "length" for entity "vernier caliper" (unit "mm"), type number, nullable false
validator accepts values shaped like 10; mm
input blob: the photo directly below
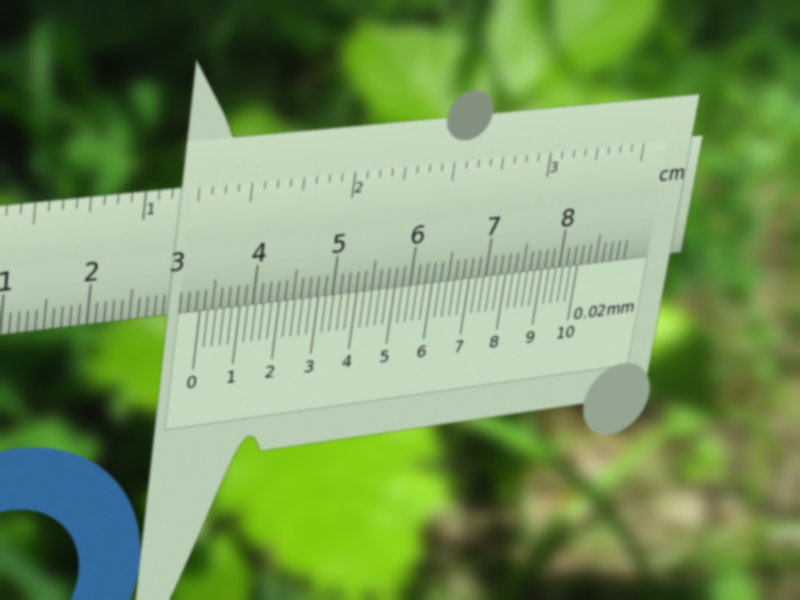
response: 33.5; mm
